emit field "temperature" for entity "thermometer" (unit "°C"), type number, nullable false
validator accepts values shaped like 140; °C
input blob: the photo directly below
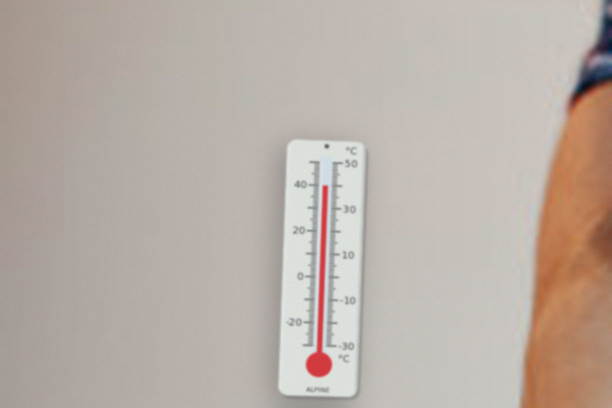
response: 40; °C
